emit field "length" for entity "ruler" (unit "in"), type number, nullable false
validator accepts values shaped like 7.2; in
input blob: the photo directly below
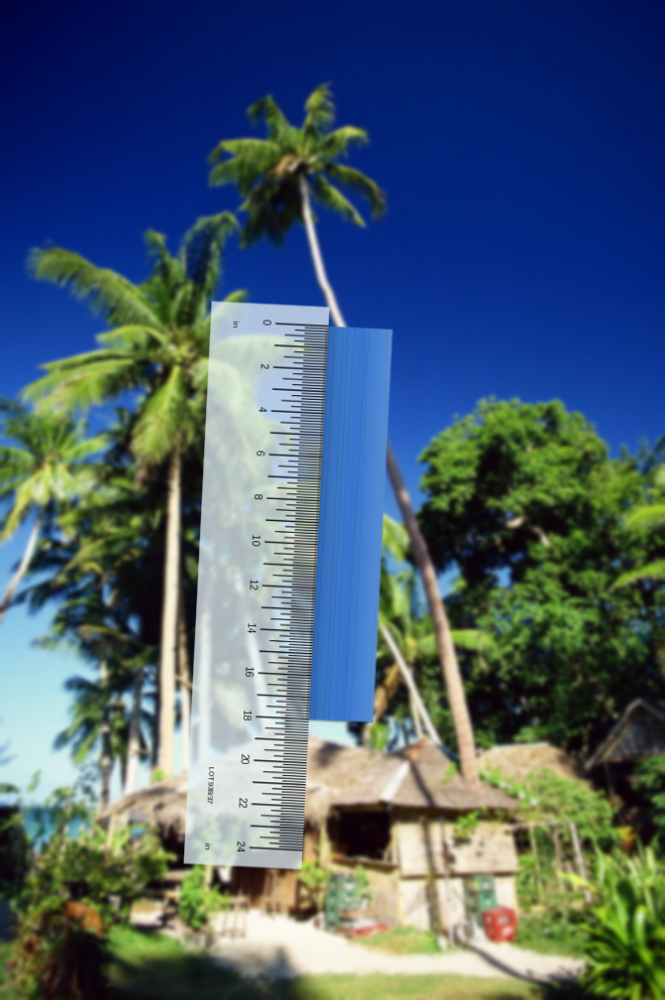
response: 18; in
